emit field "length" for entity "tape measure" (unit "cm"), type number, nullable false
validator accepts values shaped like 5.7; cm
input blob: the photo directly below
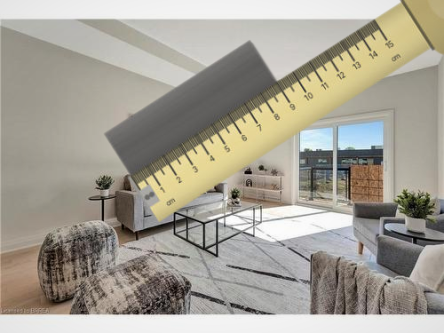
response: 9; cm
